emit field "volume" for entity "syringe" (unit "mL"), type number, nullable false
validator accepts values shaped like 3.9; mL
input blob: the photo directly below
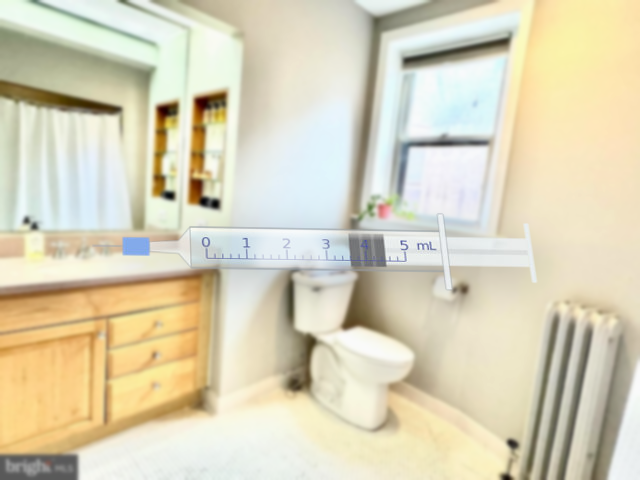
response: 3.6; mL
